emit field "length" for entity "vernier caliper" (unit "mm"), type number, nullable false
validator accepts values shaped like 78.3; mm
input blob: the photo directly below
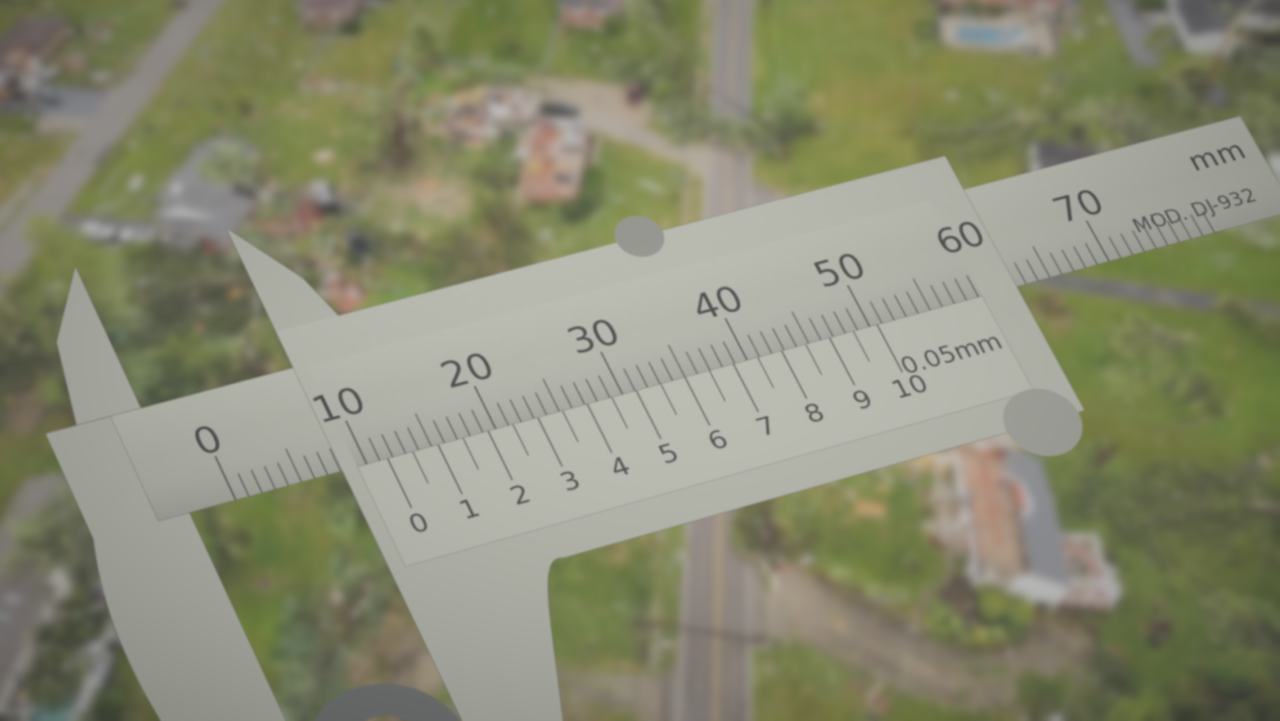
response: 11.6; mm
